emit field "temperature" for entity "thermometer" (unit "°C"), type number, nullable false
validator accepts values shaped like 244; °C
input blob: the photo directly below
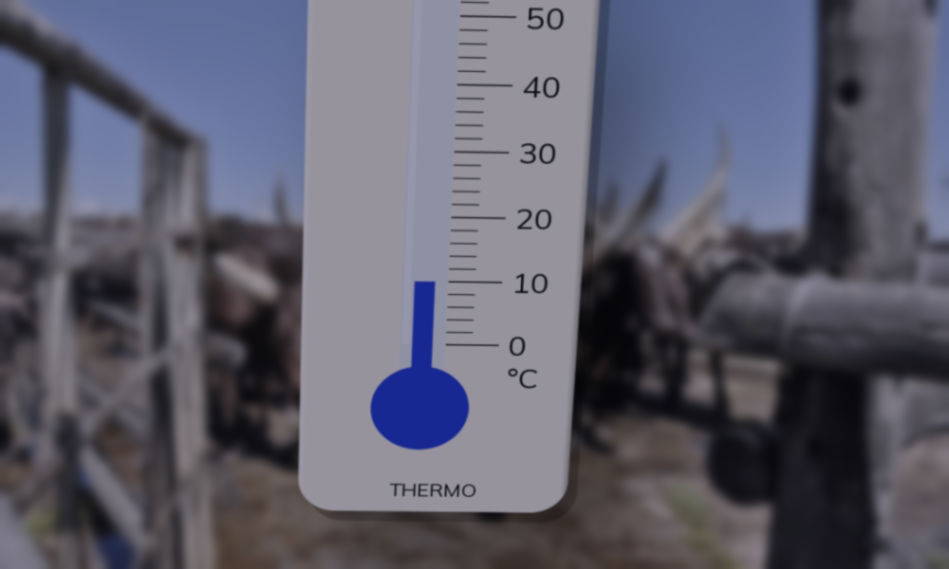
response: 10; °C
